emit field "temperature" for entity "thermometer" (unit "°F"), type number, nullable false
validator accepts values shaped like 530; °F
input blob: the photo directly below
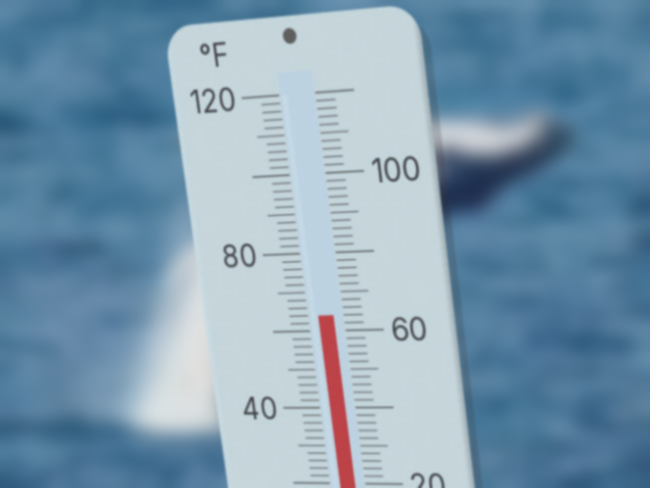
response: 64; °F
